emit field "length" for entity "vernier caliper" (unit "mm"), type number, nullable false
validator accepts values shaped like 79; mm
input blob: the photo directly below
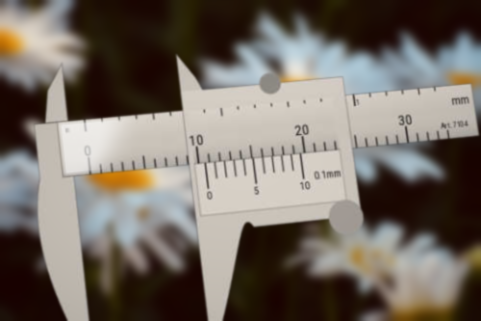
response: 10.6; mm
